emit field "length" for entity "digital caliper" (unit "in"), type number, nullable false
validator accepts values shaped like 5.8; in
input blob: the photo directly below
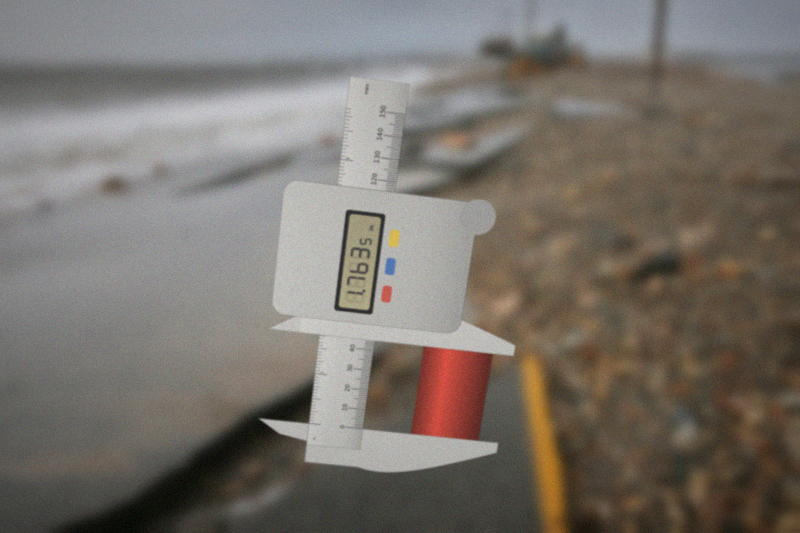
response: 1.7635; in
